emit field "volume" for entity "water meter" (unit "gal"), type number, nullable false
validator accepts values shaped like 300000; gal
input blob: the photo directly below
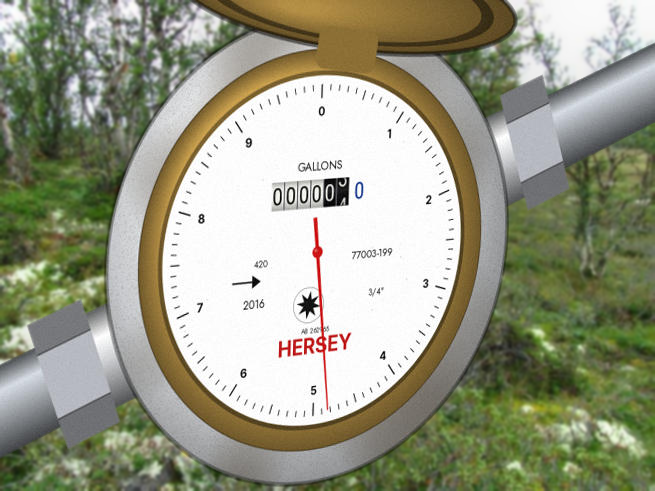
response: 34.8; gal
